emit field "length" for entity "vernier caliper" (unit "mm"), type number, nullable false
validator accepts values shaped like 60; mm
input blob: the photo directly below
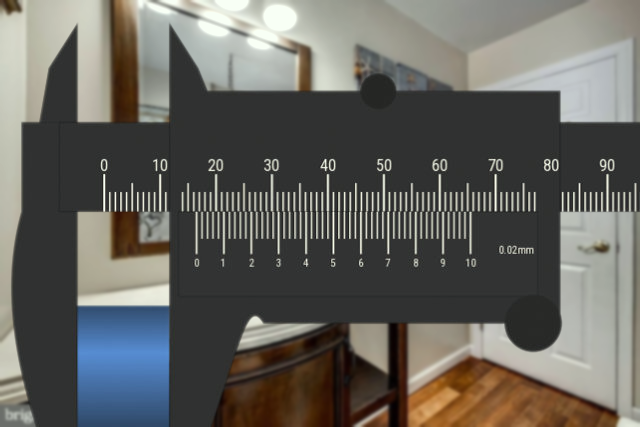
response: 16.5; mm
